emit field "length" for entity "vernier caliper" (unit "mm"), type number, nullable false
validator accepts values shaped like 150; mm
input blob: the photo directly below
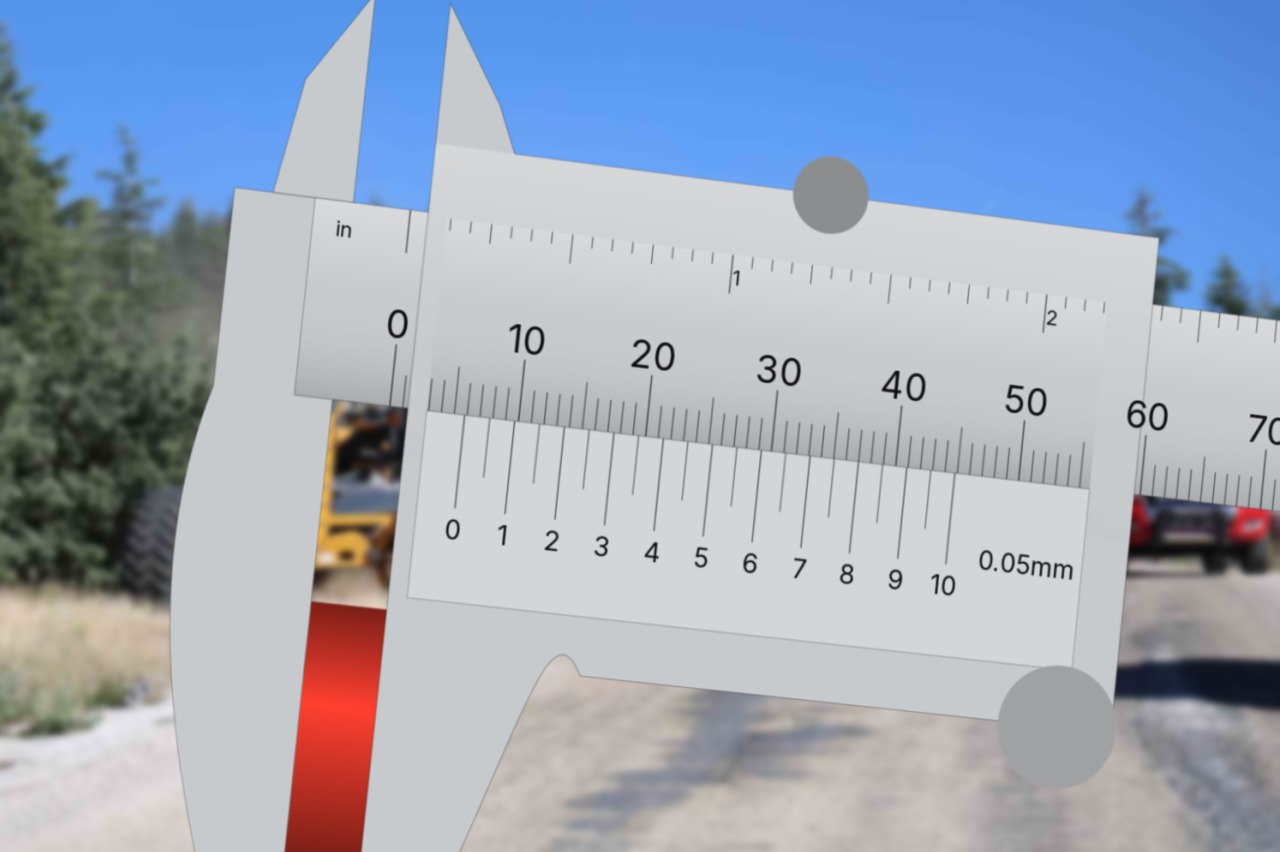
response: 5.8; mm
